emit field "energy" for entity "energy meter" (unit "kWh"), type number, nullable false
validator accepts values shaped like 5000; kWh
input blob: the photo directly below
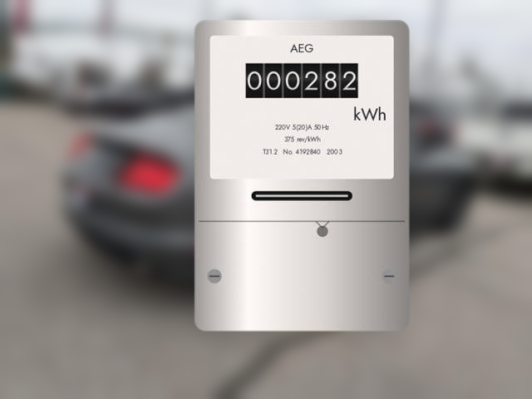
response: 282; kWh
